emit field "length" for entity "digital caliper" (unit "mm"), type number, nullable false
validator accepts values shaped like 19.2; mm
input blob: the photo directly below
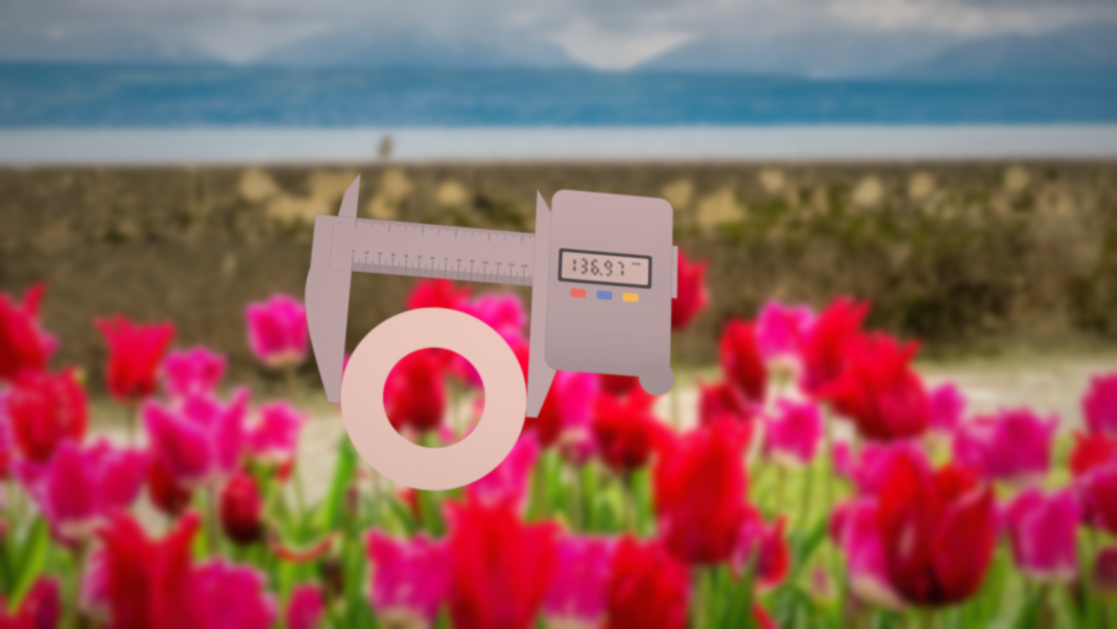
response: 136.97; mm
